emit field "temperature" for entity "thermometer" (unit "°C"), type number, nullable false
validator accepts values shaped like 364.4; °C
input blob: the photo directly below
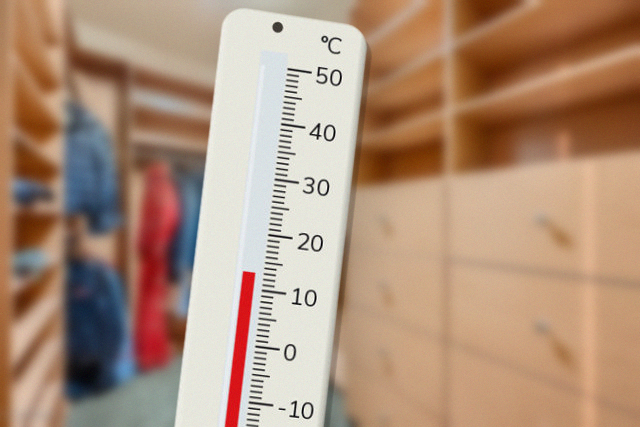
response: 13; °C
